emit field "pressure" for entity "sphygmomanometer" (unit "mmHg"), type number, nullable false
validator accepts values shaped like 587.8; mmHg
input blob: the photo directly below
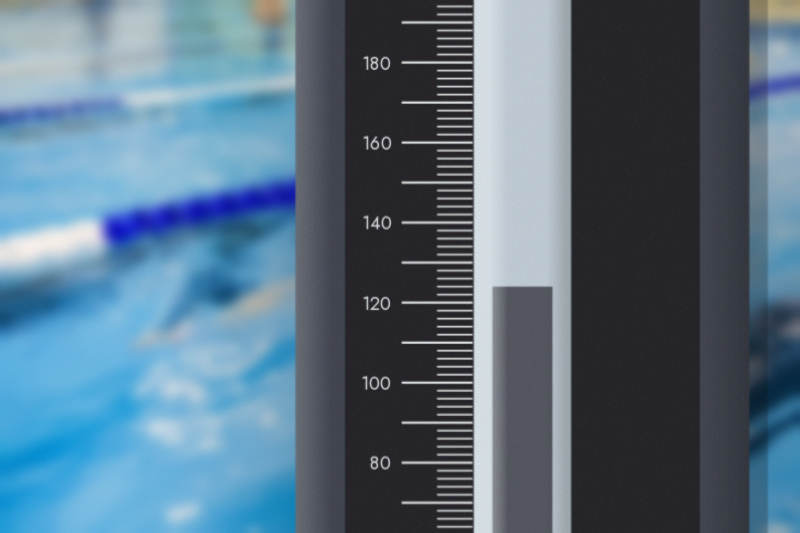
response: 124; mmHg
